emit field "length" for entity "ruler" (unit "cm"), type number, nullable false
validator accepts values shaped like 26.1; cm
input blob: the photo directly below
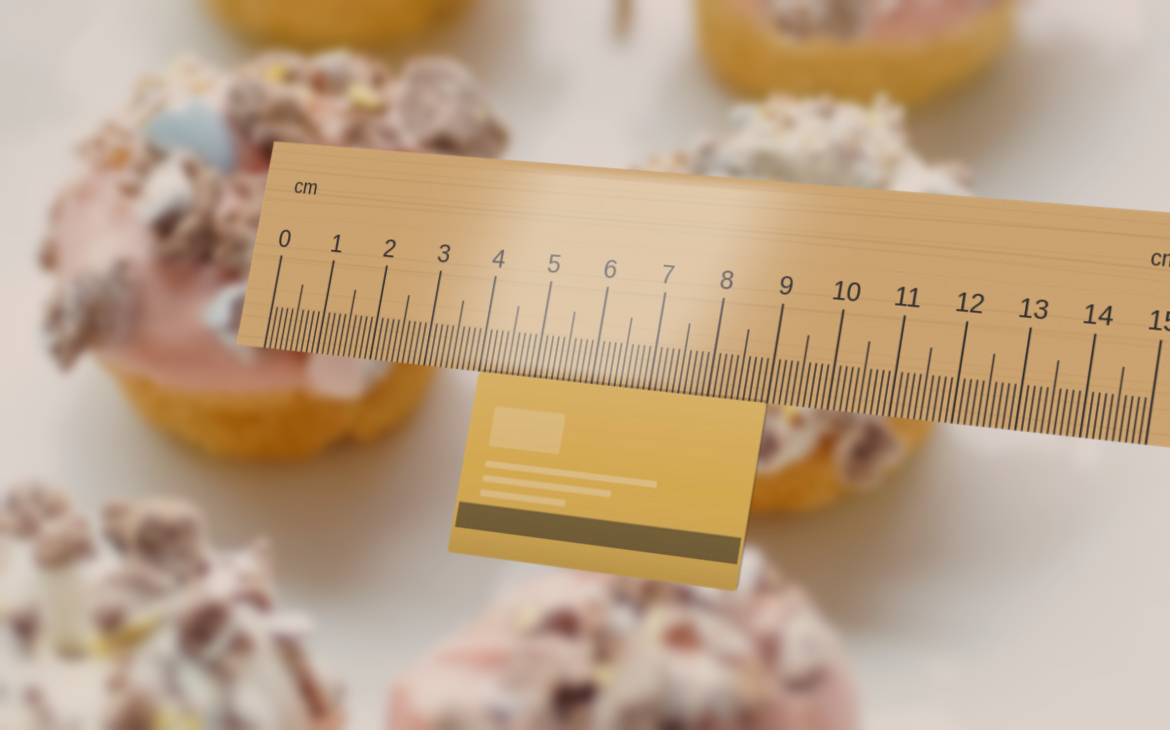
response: 5; cm
